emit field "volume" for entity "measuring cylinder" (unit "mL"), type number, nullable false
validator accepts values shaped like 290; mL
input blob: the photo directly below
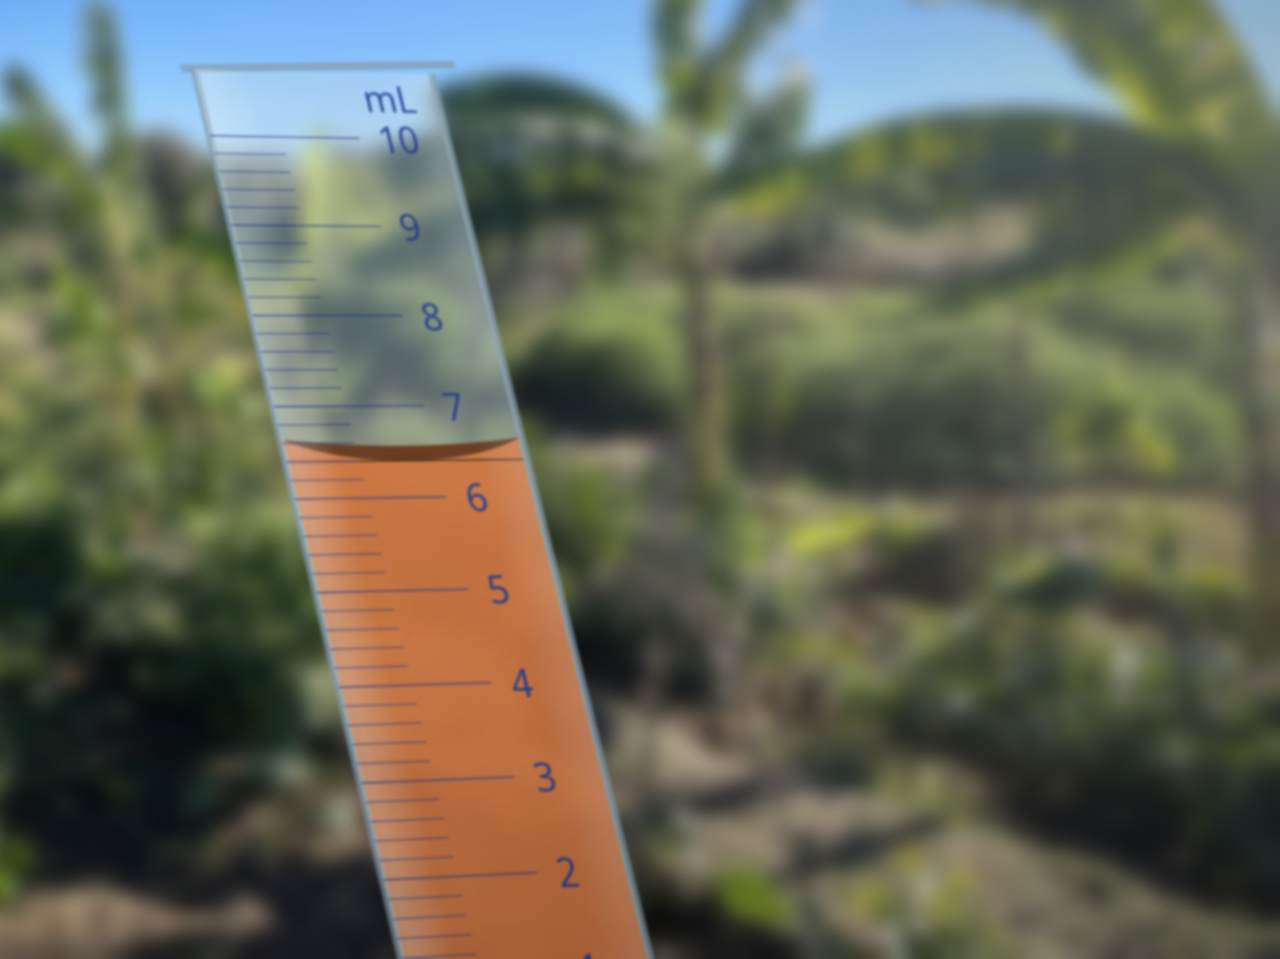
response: 6.4; mL
